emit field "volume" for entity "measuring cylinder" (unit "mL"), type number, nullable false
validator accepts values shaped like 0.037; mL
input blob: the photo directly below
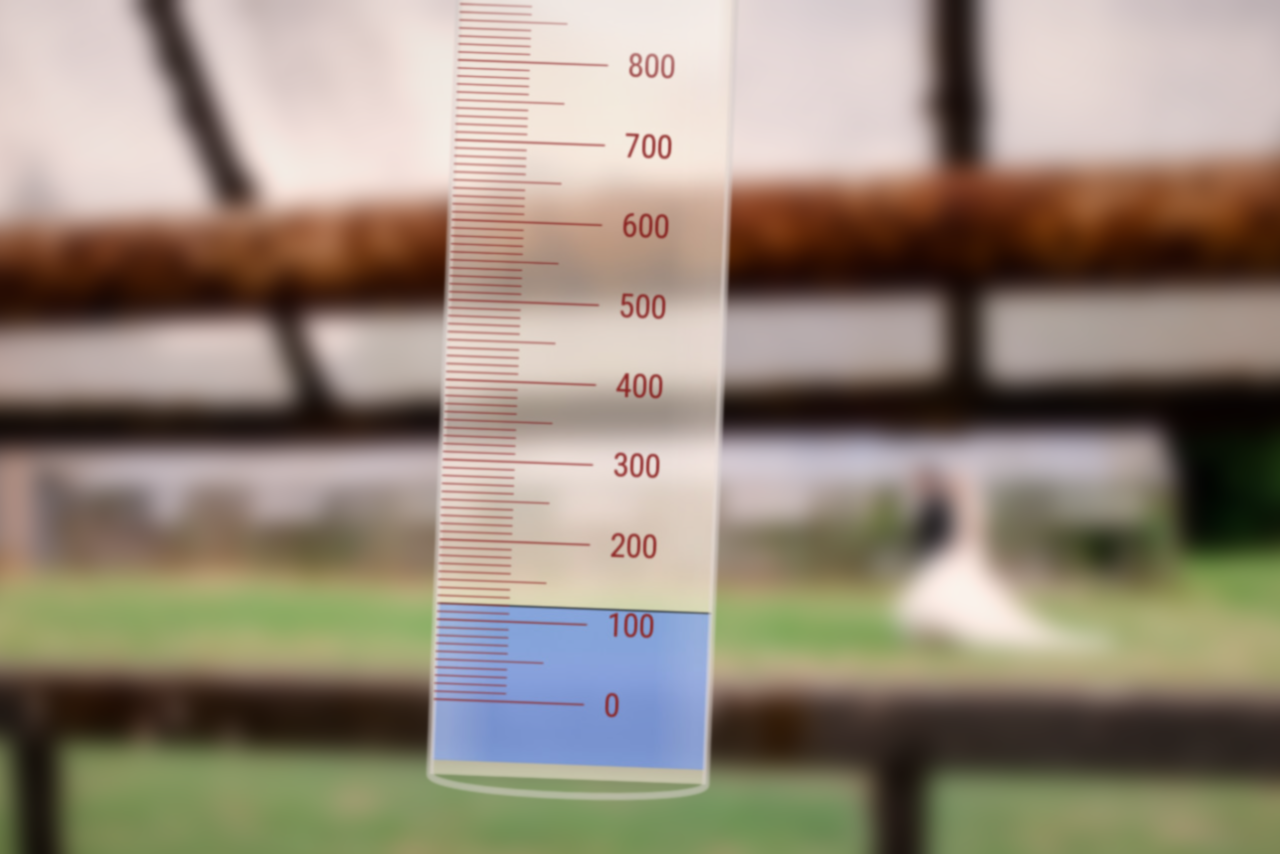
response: 120; mL
